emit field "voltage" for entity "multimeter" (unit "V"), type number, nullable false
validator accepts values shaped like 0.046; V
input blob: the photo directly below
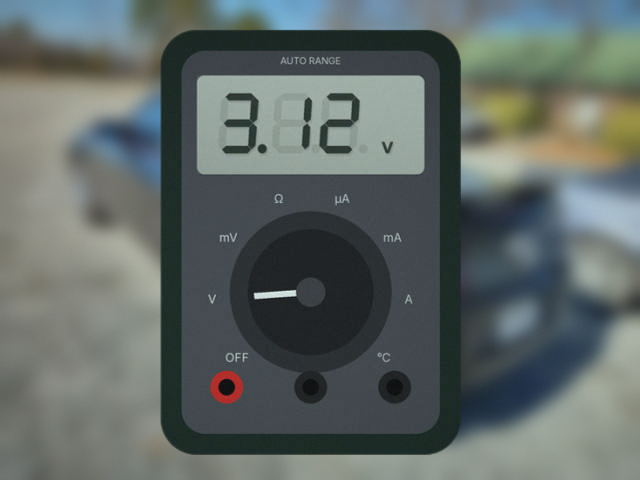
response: 3.12; V
